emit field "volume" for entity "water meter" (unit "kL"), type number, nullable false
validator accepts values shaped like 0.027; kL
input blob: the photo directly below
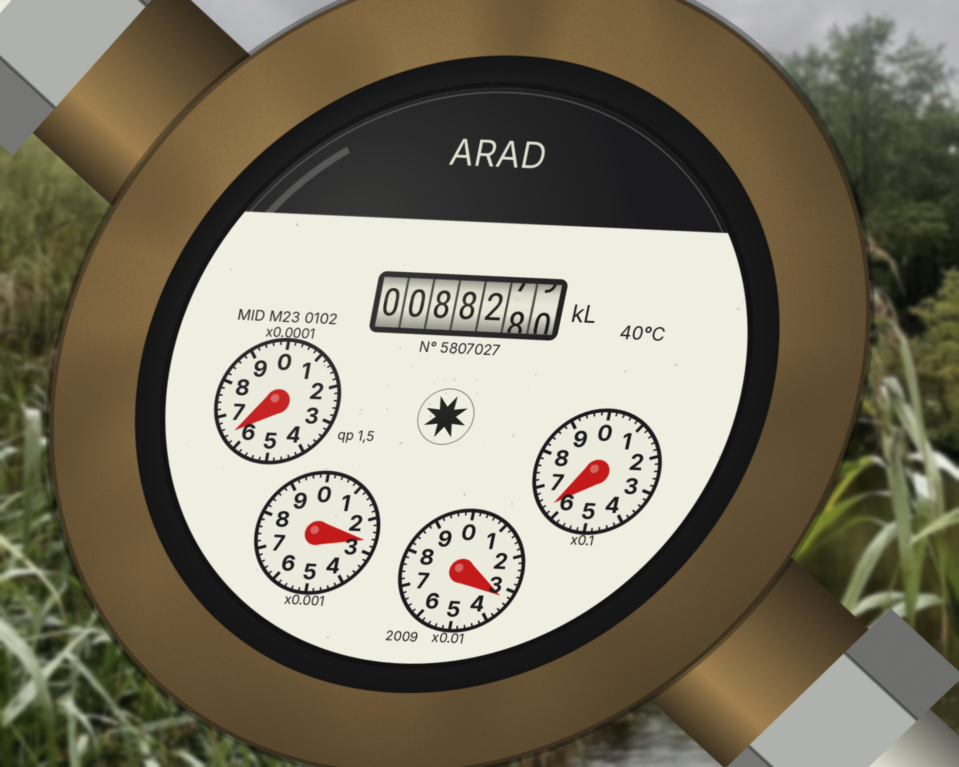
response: 88279.6326; kL
